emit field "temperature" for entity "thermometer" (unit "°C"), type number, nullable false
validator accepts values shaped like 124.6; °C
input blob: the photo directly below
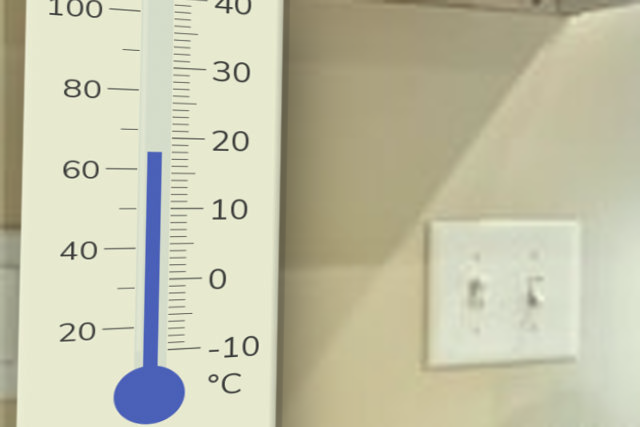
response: 18; °C
